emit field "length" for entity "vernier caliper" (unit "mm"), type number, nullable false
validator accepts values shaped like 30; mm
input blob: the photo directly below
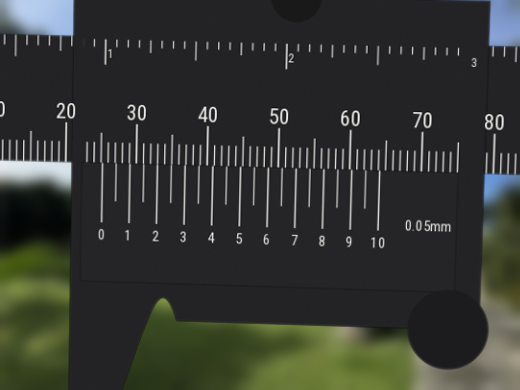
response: 25.2; mm
